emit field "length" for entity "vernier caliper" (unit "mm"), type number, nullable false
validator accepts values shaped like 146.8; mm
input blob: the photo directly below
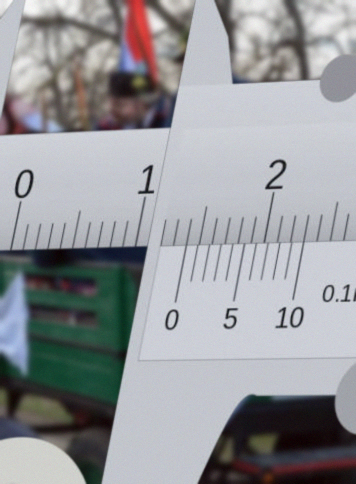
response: 14.0; mm
